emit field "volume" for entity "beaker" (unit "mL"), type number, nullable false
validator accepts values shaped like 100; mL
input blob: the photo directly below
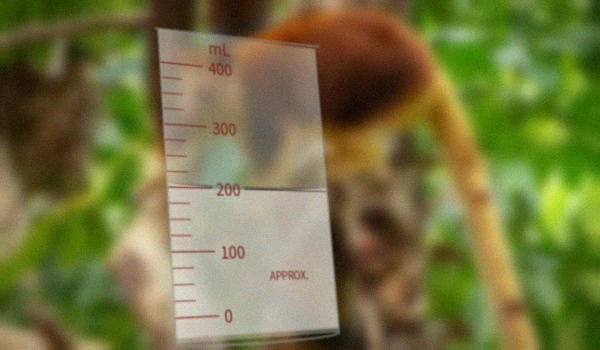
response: 200; mL
